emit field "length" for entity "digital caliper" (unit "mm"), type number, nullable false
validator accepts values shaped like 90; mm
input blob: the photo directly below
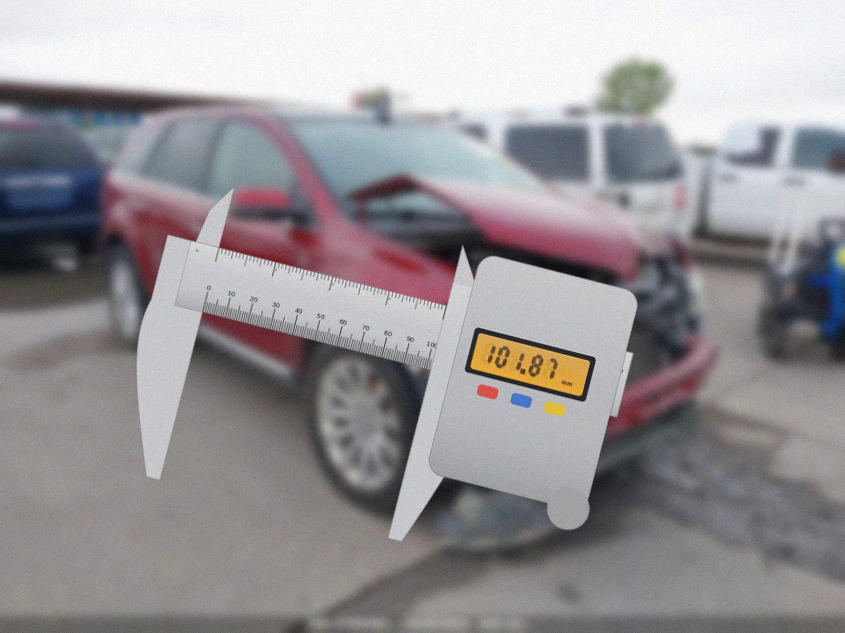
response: 101.87; mm
